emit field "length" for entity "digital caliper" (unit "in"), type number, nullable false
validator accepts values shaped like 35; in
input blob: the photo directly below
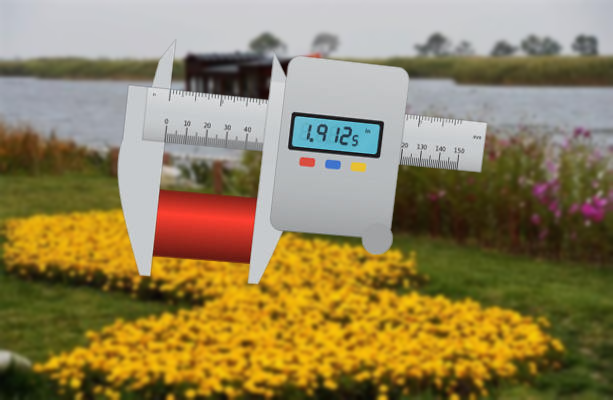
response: 1.9125; in
